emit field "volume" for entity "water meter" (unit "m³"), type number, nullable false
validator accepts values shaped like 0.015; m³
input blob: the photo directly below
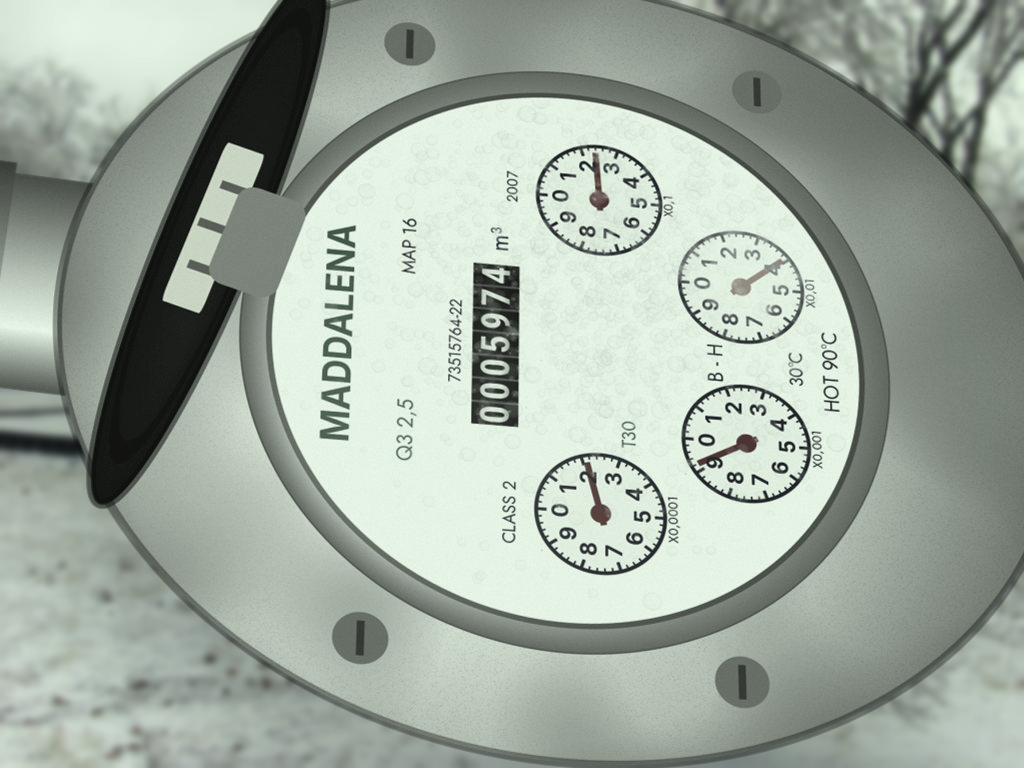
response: 5974.2392; m³
